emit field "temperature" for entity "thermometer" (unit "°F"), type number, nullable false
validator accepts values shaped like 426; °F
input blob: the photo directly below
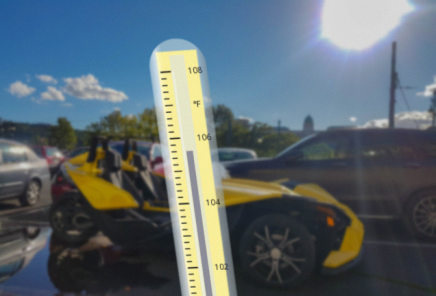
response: 105.6; °F
